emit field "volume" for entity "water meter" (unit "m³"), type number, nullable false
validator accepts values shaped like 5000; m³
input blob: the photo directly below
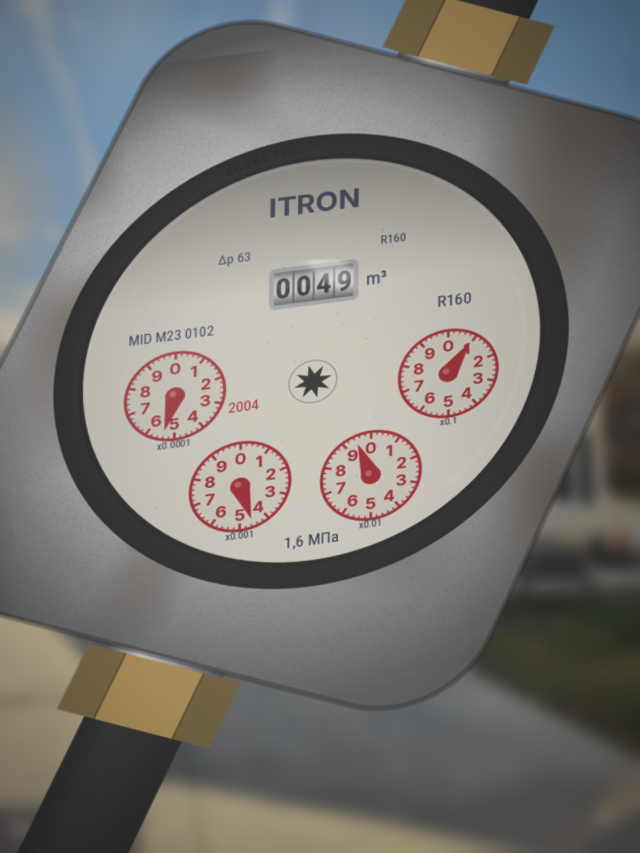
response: 49.0945; m³
